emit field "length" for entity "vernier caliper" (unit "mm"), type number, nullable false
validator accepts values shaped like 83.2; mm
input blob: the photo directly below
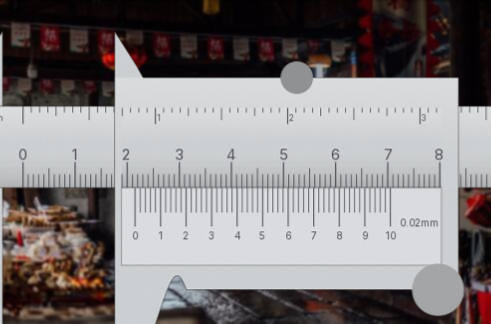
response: 21.5; mm
